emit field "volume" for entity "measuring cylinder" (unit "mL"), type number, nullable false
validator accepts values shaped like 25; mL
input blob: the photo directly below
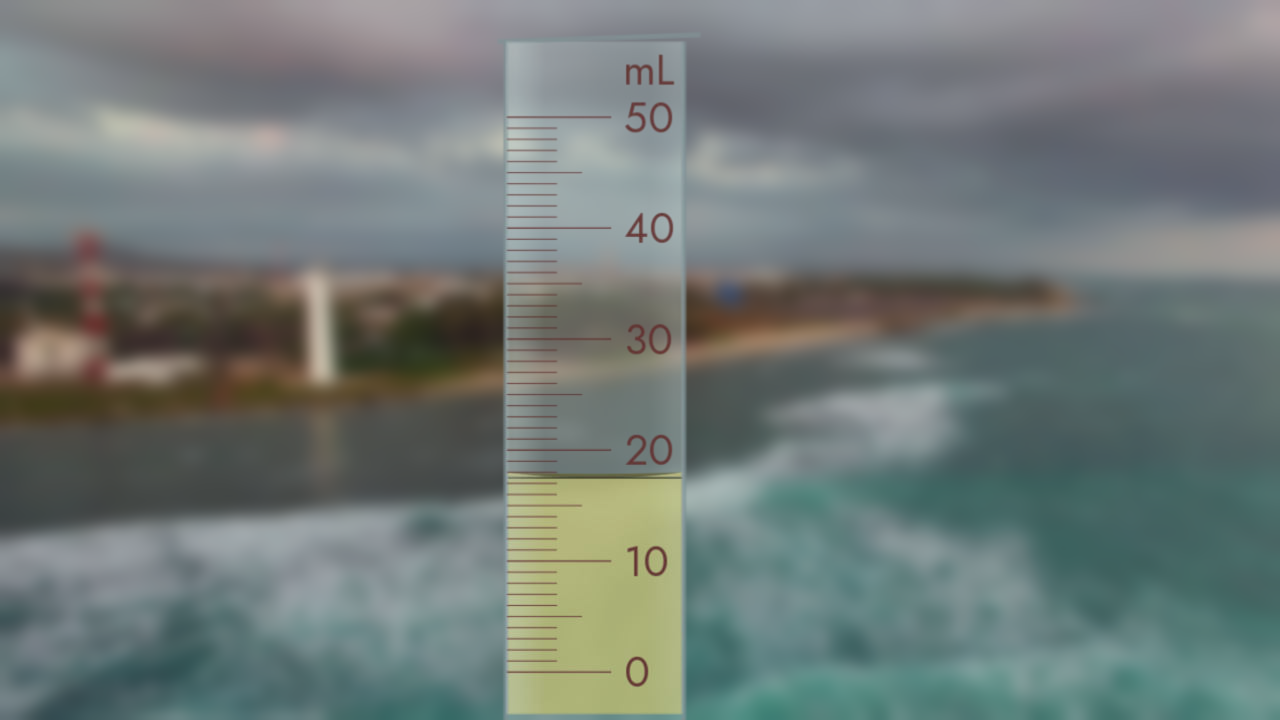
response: 17.5; mL
